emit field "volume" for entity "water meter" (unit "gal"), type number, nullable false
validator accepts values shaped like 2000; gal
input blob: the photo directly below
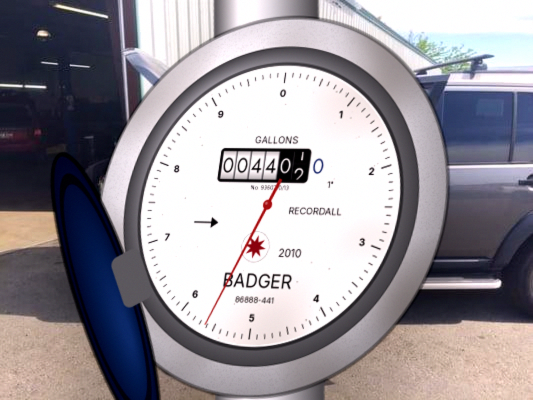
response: 44015.6; gal
